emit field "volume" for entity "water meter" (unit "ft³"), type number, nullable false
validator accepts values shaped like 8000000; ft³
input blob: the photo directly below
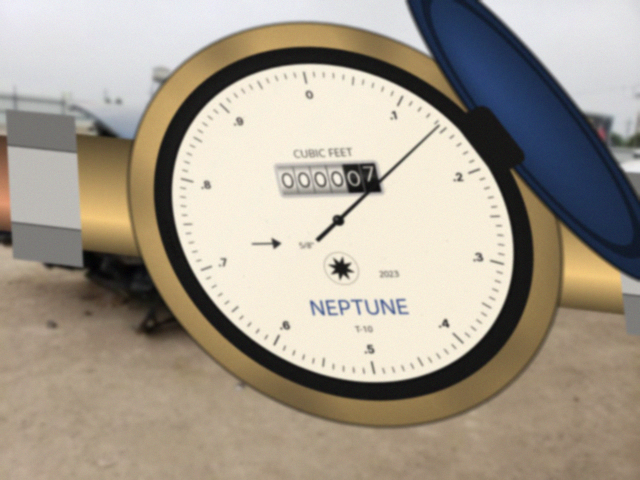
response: 7.14; ft³
